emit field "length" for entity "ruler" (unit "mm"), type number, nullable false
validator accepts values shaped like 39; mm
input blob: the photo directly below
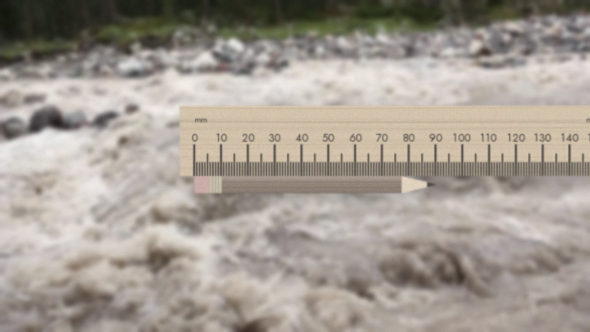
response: 90; mm
